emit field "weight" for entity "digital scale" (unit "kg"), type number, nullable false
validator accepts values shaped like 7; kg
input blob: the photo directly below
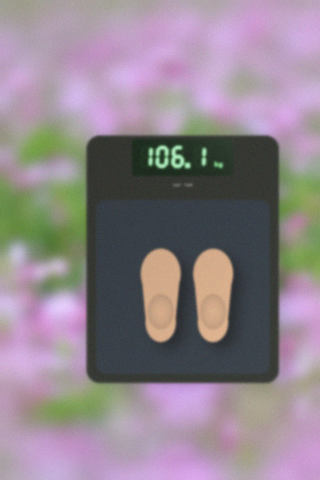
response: 106.1; kg
